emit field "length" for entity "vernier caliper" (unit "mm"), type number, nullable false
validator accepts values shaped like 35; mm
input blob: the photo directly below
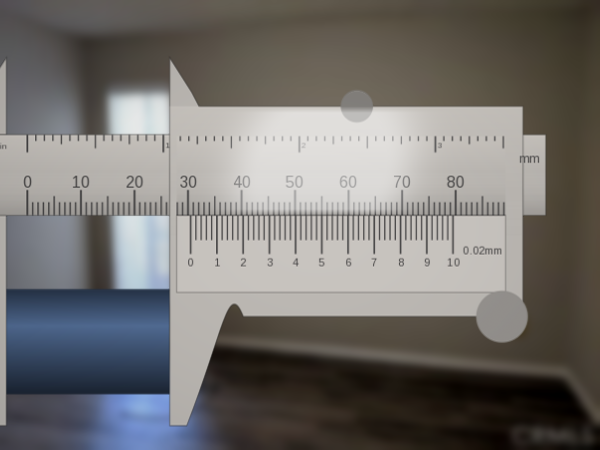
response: 30.5; mm
